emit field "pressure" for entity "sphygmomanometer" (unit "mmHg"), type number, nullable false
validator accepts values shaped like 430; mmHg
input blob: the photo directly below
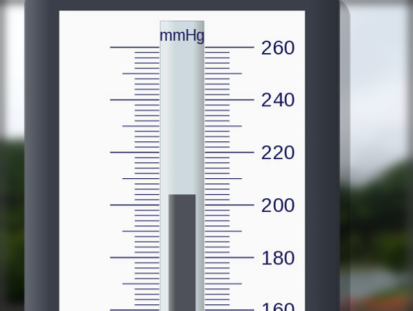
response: 204; mmHg
